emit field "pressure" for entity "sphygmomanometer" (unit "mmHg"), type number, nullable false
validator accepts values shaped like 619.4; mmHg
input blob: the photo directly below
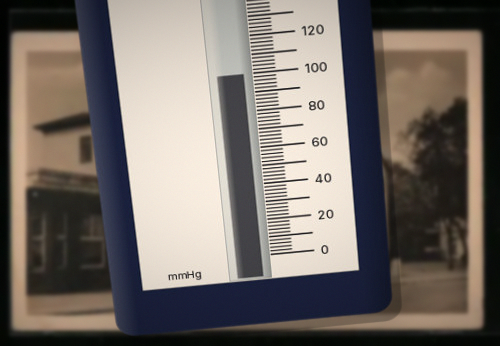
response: 100; mmHg
